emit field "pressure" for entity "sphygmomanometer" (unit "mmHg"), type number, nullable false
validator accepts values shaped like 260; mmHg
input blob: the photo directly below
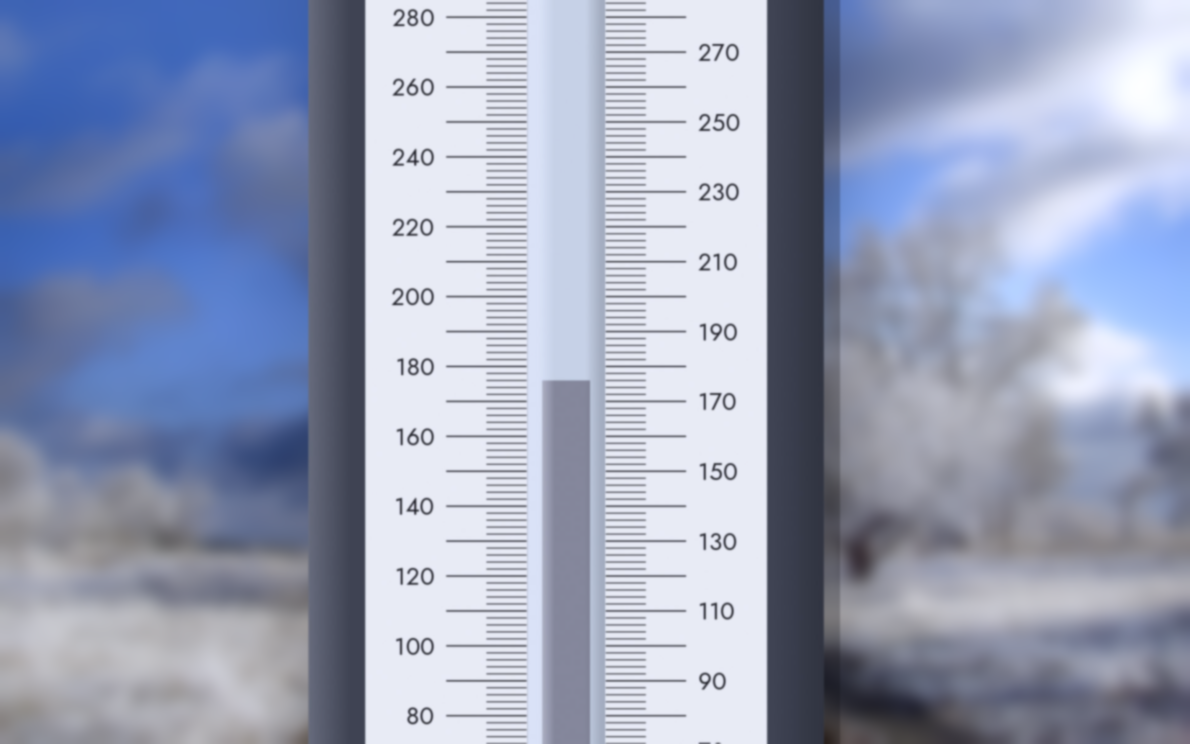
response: 176; mmHg
